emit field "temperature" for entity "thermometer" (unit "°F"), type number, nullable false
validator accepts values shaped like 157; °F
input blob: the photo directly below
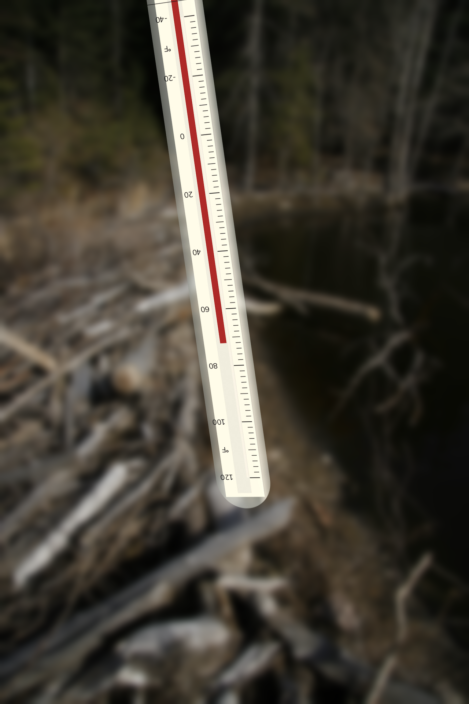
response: 72; °F
